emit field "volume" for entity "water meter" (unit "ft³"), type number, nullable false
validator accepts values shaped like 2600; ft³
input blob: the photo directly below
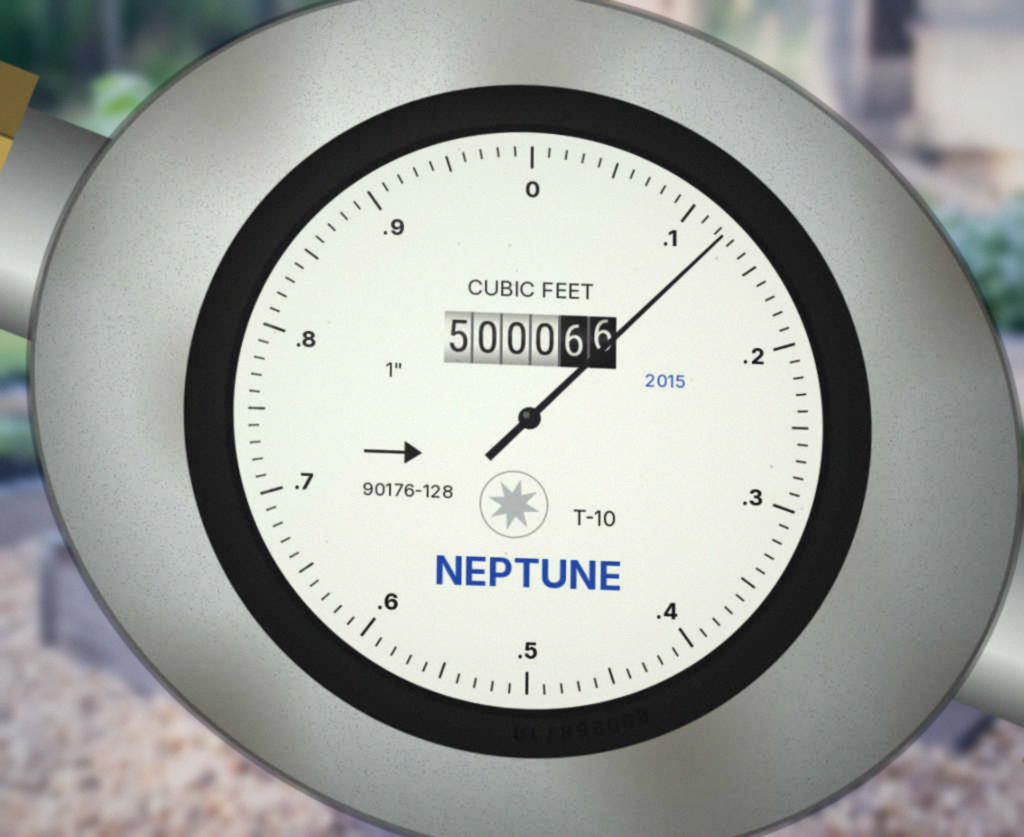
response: 500066.12; ft³
